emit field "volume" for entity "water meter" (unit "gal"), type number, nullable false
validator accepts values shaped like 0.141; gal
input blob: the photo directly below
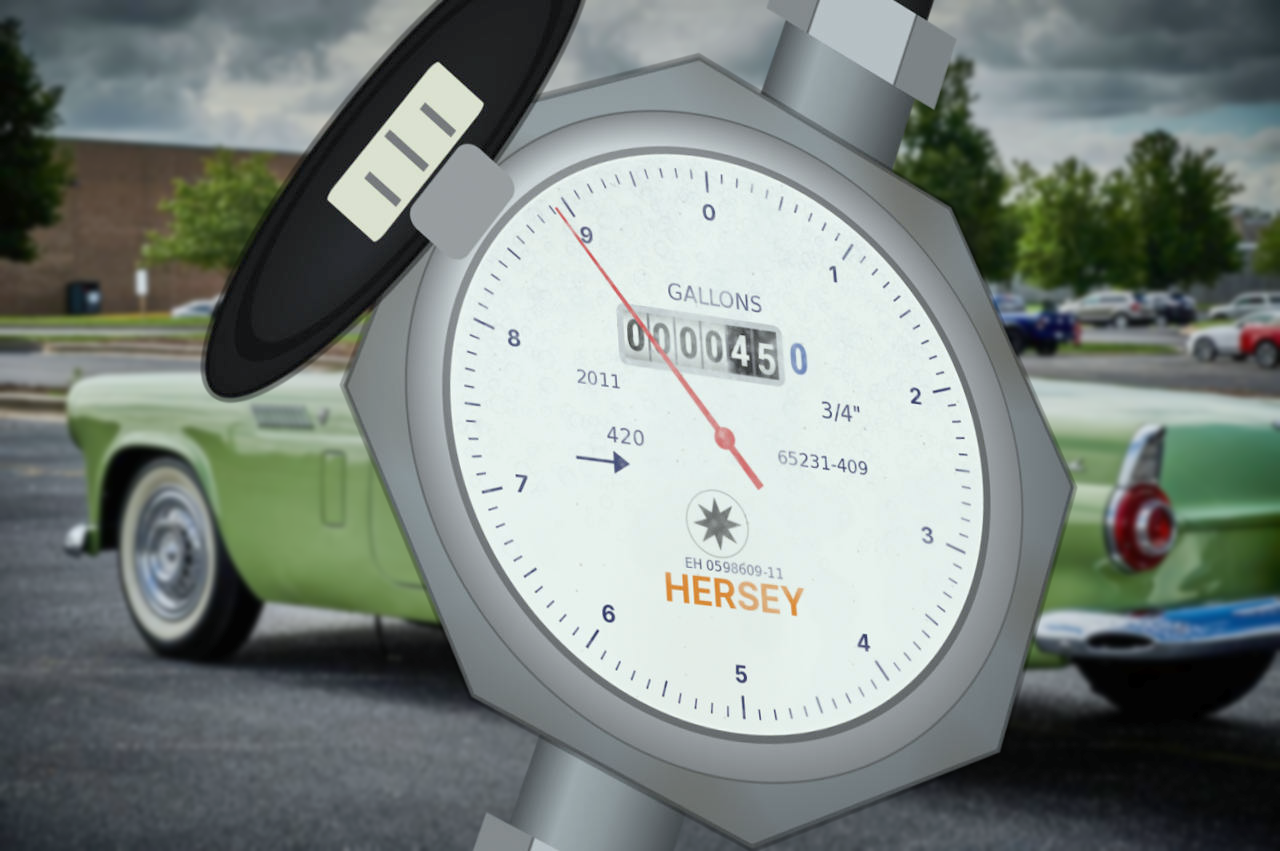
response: 448.9; gal
